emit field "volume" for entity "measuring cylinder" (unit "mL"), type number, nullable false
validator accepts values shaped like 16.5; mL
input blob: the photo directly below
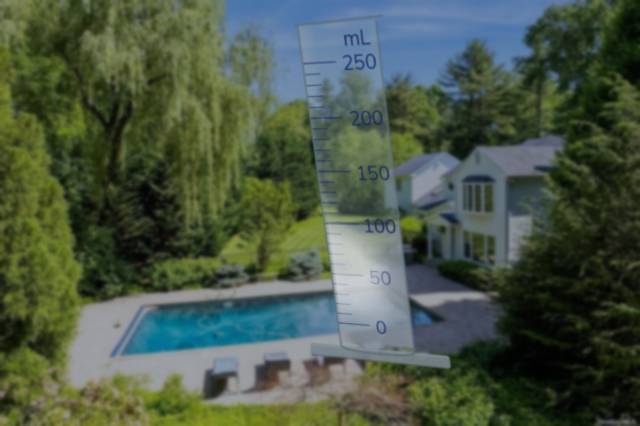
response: 100; mL
